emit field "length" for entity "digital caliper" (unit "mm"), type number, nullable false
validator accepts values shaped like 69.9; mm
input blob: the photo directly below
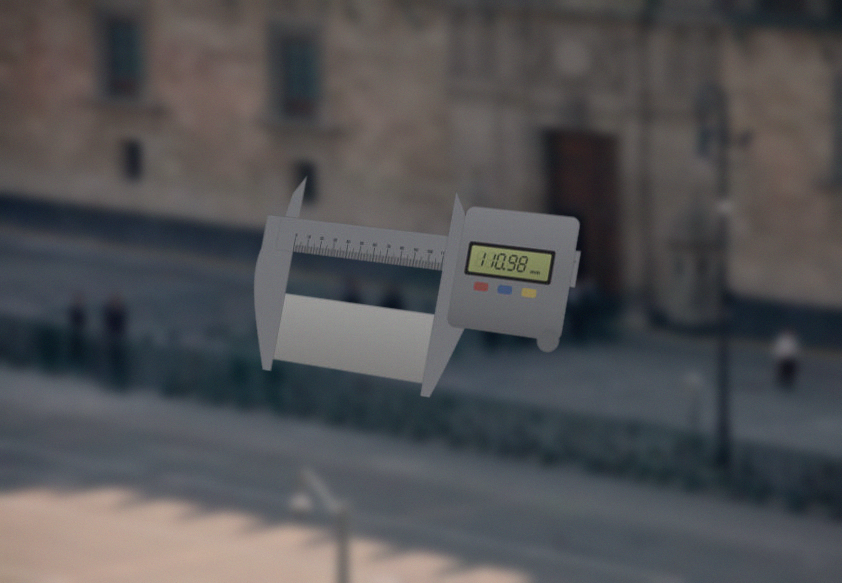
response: 110.98; mm
